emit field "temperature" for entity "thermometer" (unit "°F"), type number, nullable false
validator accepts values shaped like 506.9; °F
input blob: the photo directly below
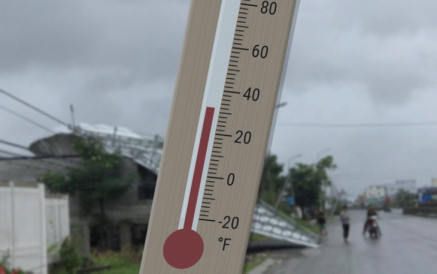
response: 32; °F
